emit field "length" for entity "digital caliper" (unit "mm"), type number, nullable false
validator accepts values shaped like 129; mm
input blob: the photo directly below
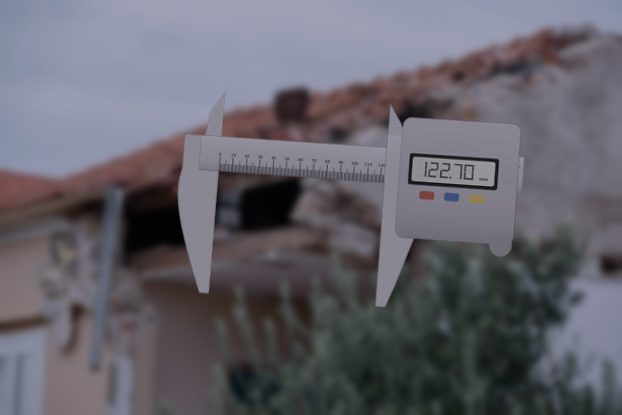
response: 122.70; mm
